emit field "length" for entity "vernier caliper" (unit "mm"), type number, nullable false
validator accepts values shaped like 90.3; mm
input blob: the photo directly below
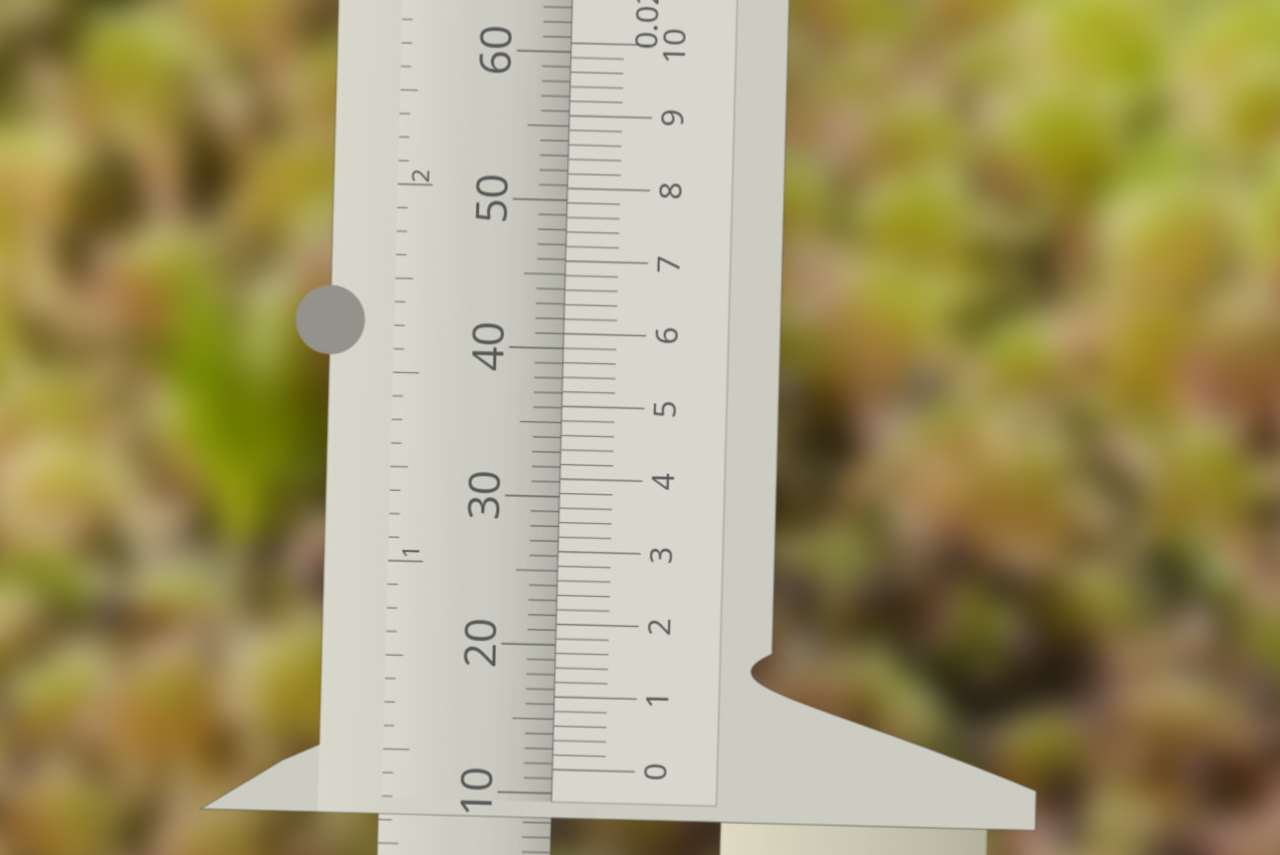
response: 11.6; mm
